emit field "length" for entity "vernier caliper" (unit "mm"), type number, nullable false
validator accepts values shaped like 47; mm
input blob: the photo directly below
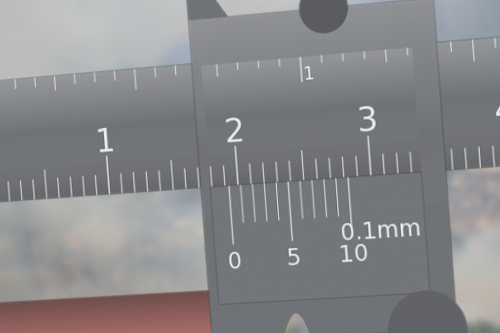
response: 19.3; mm
